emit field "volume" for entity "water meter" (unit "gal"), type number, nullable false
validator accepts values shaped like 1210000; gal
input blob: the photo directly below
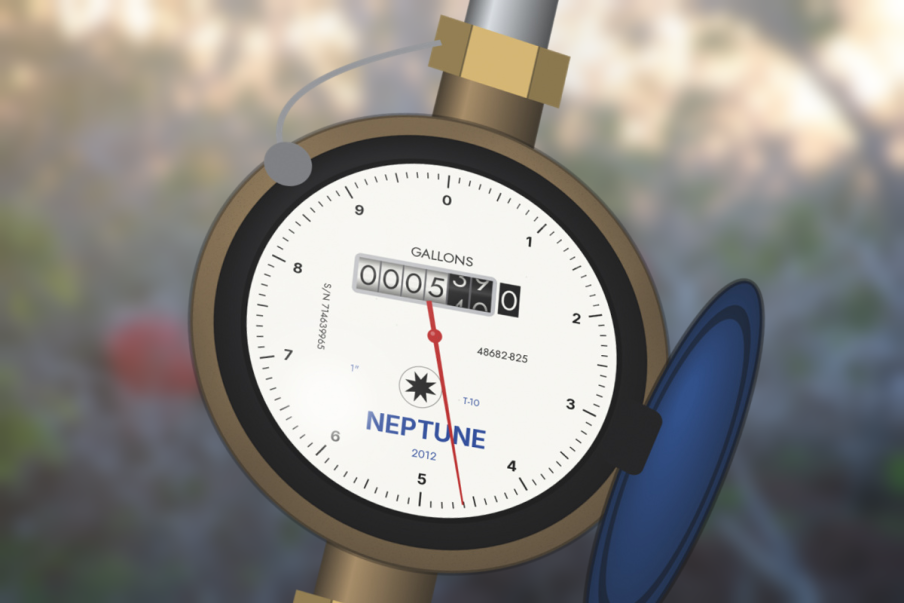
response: 5394.6; gal
